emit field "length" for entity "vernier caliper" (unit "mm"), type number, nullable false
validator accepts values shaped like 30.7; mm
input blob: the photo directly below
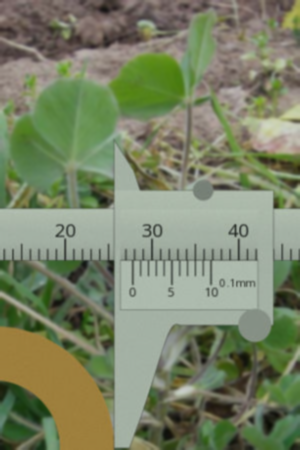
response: 27.8; mm
